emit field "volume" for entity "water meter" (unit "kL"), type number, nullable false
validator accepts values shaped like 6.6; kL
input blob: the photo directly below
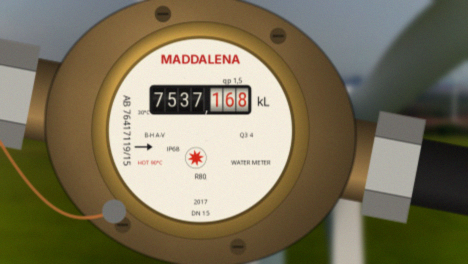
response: 7537.168; kL
